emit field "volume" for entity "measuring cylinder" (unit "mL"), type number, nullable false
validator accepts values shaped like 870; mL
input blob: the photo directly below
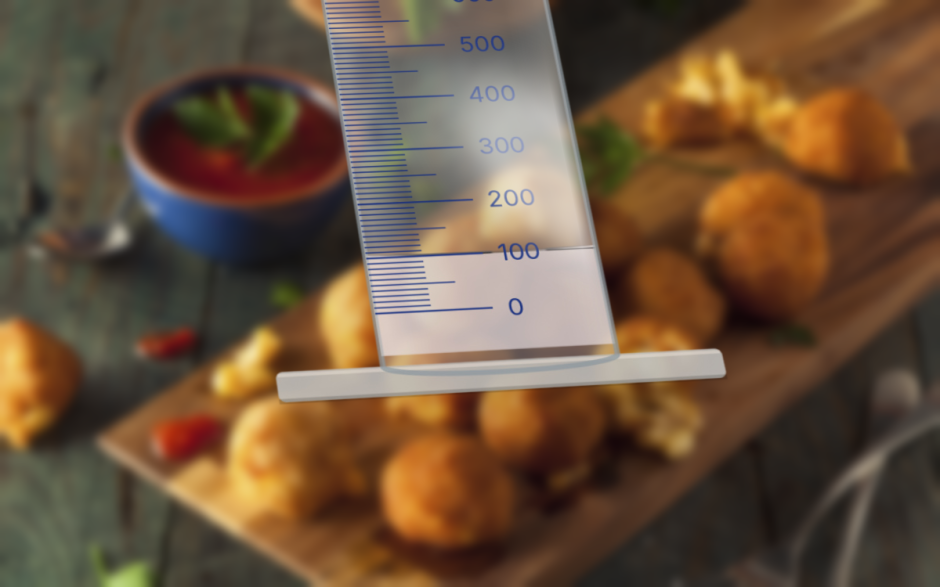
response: 100; mL
